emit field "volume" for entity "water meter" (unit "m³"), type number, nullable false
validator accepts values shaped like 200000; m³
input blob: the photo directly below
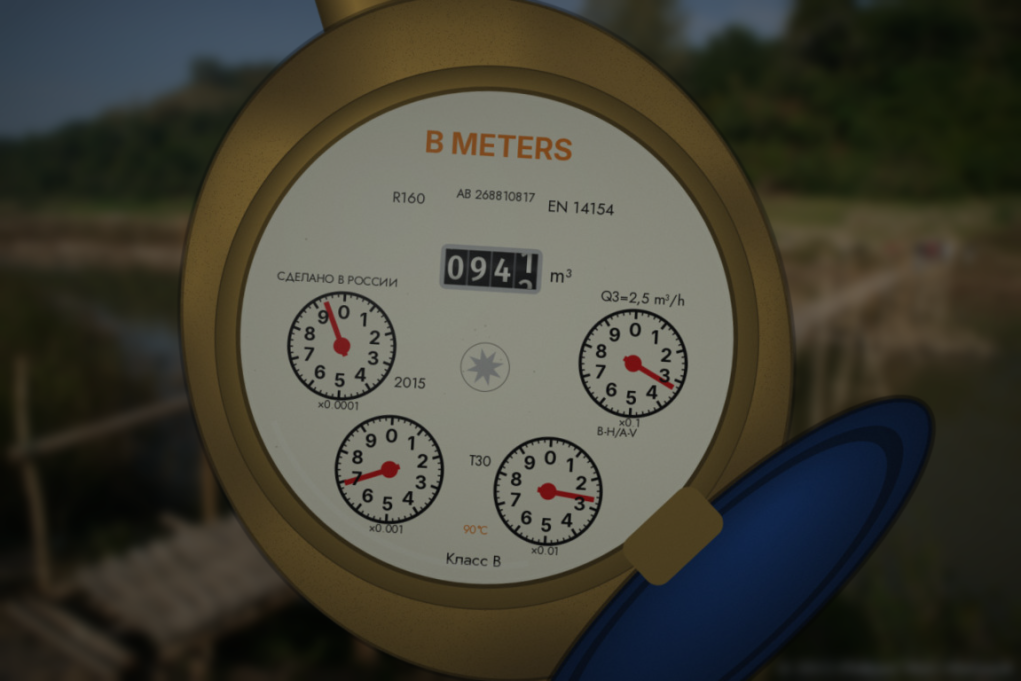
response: 941.3269; m³
